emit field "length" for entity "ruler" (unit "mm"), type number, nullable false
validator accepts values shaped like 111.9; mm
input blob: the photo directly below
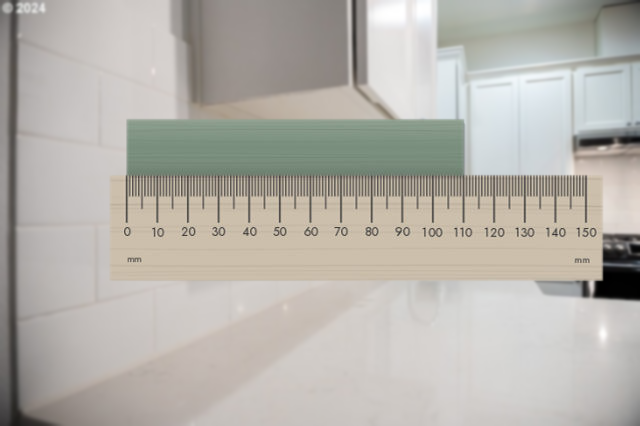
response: 110; mm
